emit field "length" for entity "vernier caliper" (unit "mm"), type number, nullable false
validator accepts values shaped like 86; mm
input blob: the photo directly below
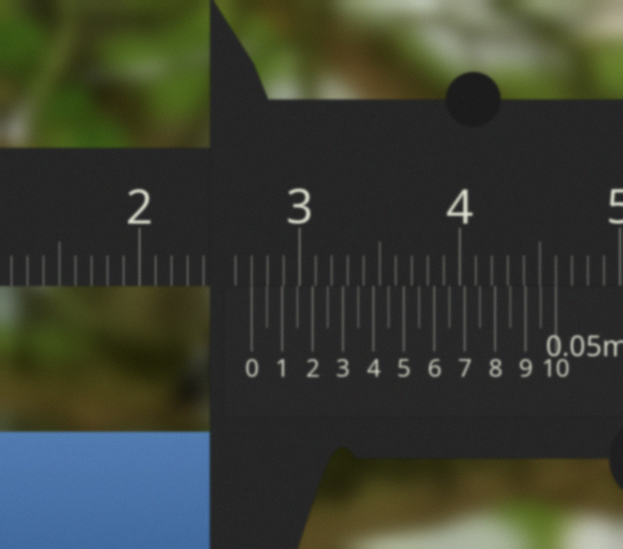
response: 27.0; mm
